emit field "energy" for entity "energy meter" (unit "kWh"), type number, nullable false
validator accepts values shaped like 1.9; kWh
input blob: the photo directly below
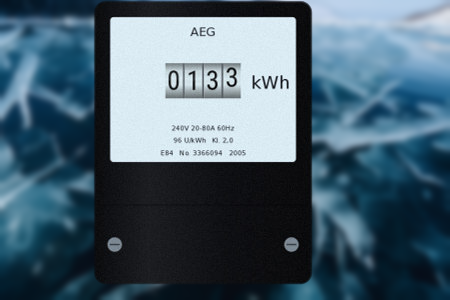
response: 133; kWh
